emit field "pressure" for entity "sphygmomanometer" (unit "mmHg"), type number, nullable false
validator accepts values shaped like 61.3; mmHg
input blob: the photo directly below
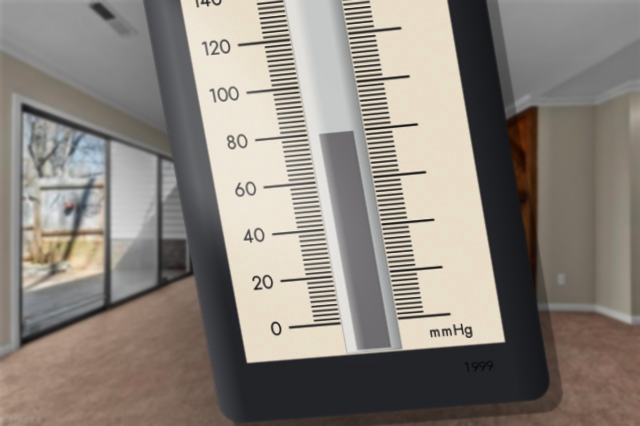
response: 80; mmHg
